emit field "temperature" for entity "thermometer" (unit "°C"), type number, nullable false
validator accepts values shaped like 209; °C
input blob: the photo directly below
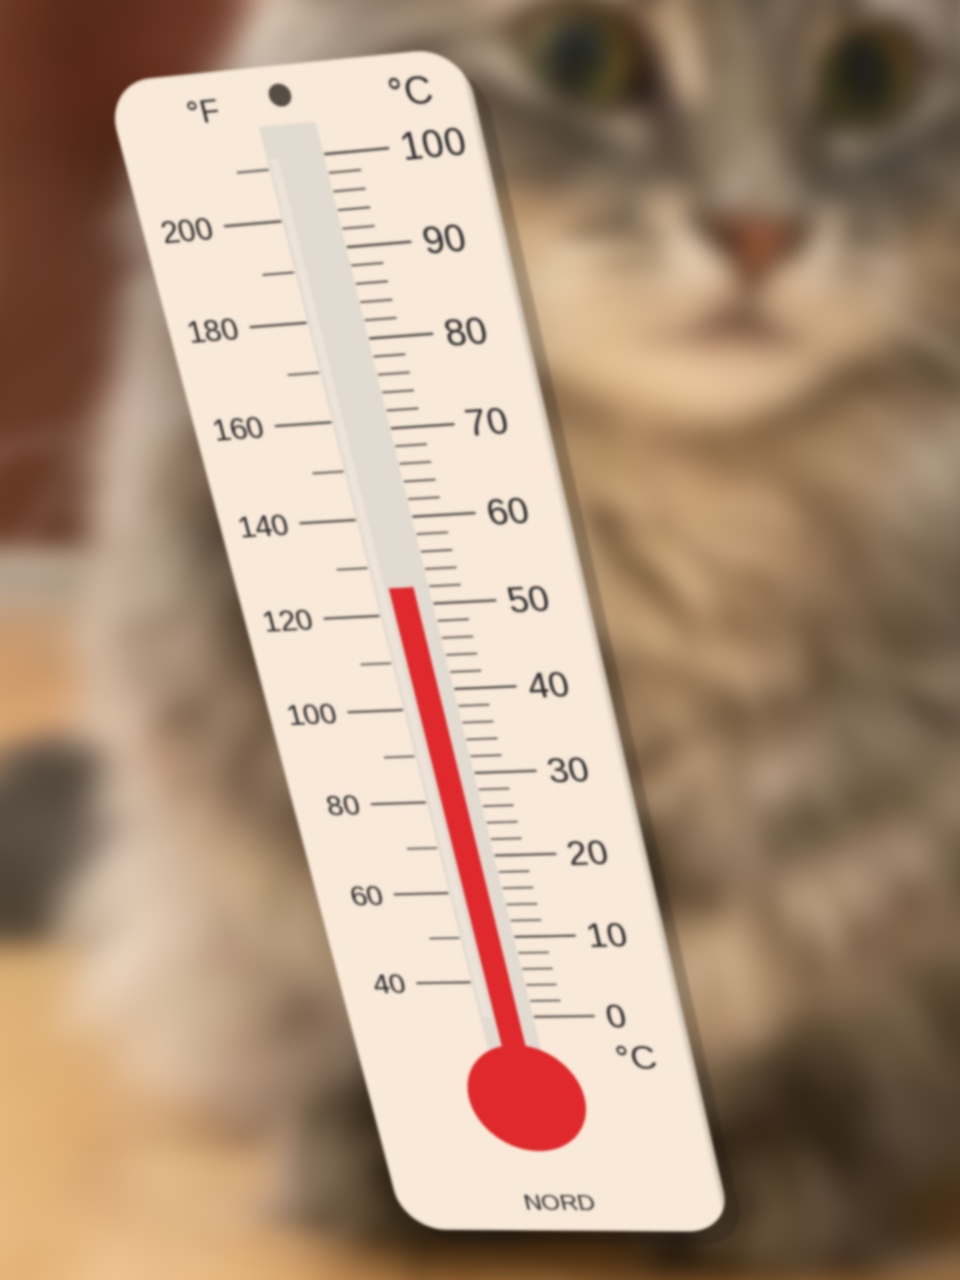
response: 52; °C
